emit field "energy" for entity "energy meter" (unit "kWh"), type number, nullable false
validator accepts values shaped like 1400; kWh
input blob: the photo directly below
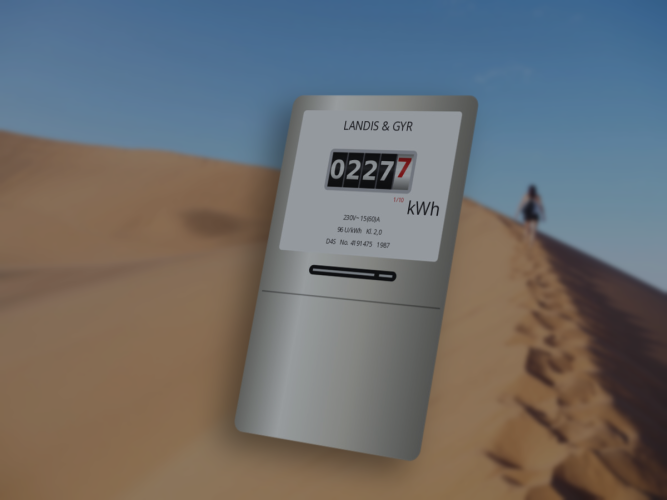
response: 227.7; kWh
